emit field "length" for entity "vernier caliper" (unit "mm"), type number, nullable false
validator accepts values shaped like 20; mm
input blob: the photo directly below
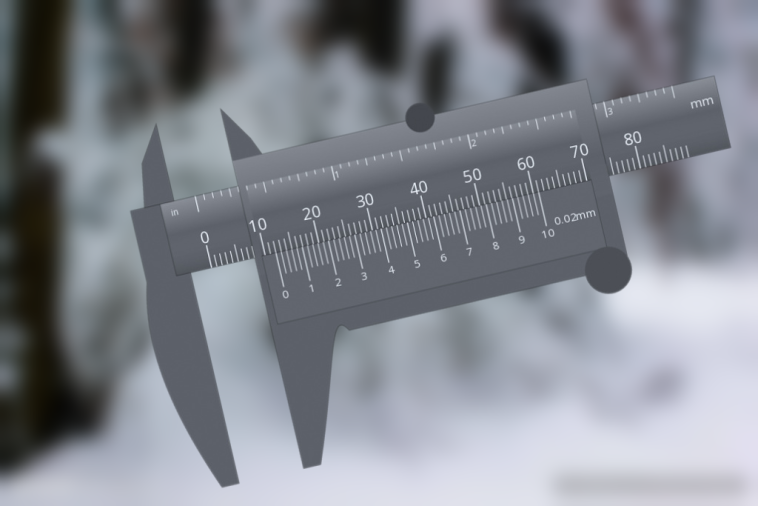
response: 12.0; mm
